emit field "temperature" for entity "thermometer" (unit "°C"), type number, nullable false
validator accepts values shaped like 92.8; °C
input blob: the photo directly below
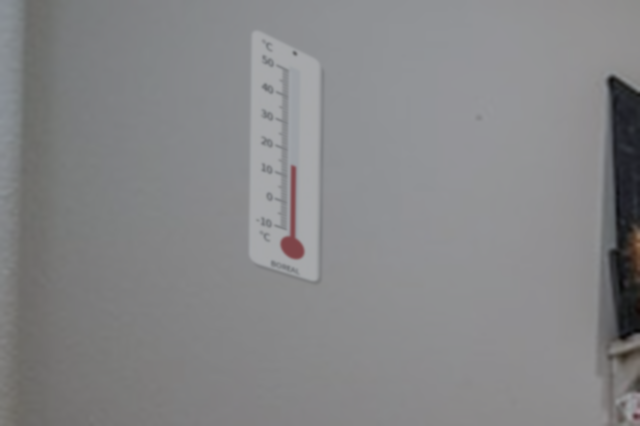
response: 15; °C
